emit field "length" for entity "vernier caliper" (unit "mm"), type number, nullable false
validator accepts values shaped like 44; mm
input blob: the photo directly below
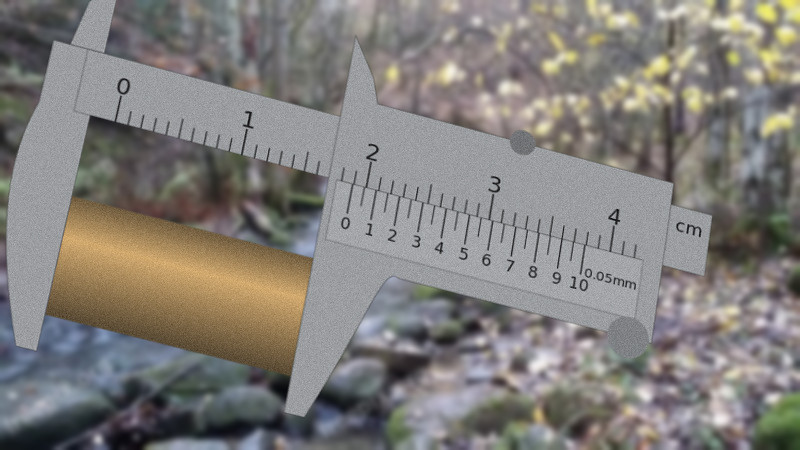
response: 18.9; mm
